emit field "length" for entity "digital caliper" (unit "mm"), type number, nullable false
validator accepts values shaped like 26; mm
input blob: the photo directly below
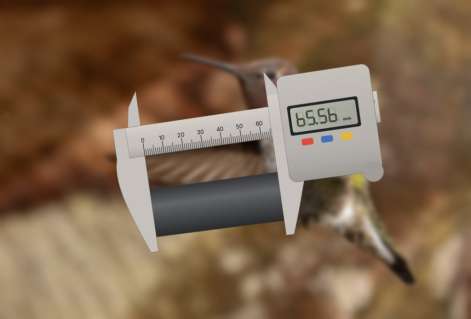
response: 65.56; mm
